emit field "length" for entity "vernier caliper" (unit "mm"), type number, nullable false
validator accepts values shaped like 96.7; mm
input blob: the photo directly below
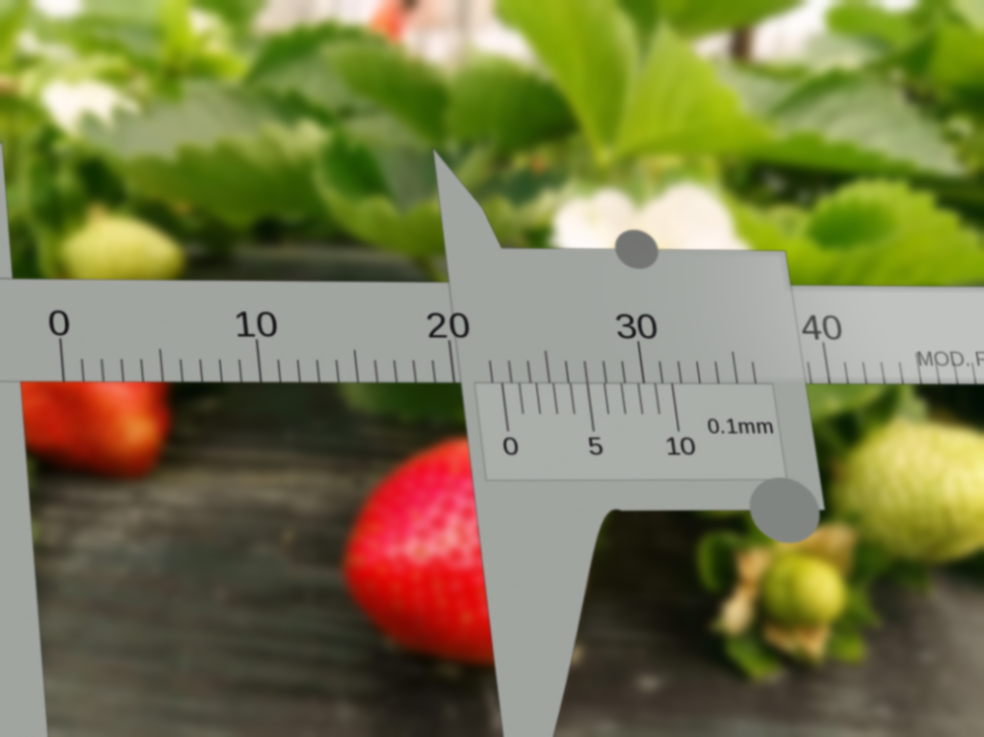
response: 22.5; mm
